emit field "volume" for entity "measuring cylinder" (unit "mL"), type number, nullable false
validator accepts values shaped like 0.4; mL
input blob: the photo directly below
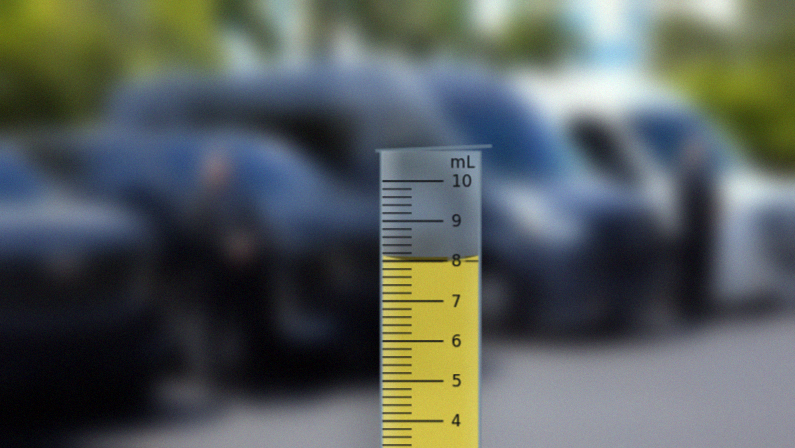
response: 8; mL
